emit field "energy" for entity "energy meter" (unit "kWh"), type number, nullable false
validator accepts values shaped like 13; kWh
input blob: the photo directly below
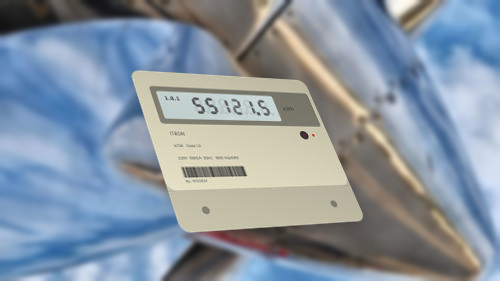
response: 55121.5; kWh
